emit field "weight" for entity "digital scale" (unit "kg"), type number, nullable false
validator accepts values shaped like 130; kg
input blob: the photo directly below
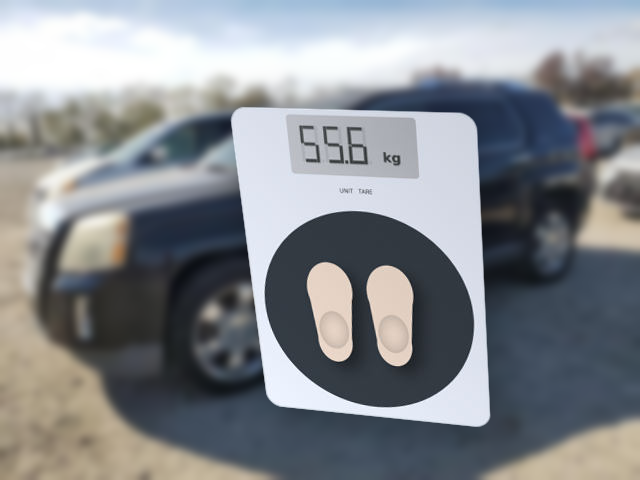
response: 55.6; kg
